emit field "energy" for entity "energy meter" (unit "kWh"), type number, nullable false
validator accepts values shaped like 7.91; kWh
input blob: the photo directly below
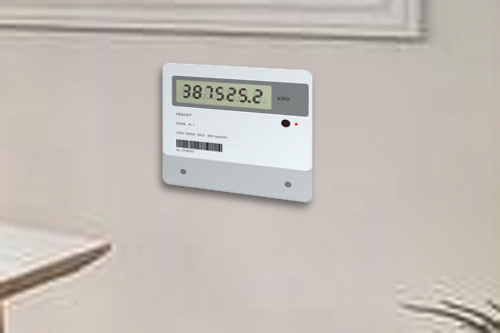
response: 387525.2; kWh
